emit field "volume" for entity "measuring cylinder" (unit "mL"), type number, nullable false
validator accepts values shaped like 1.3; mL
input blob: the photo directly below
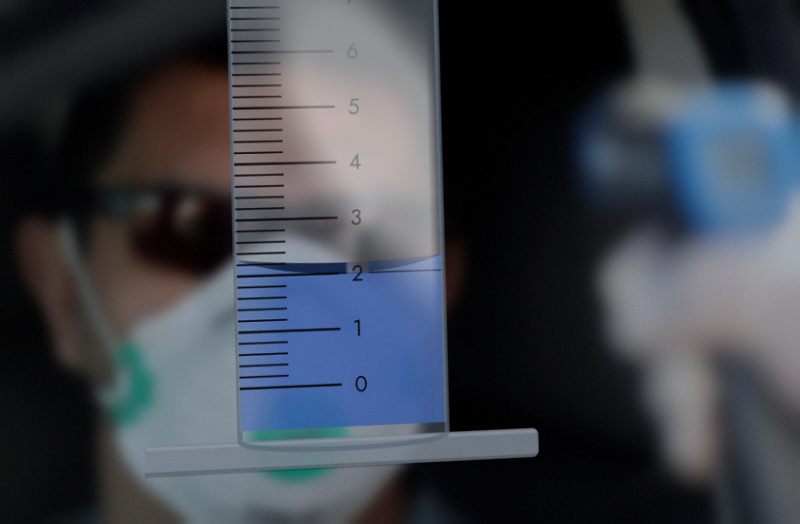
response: 2; mL
